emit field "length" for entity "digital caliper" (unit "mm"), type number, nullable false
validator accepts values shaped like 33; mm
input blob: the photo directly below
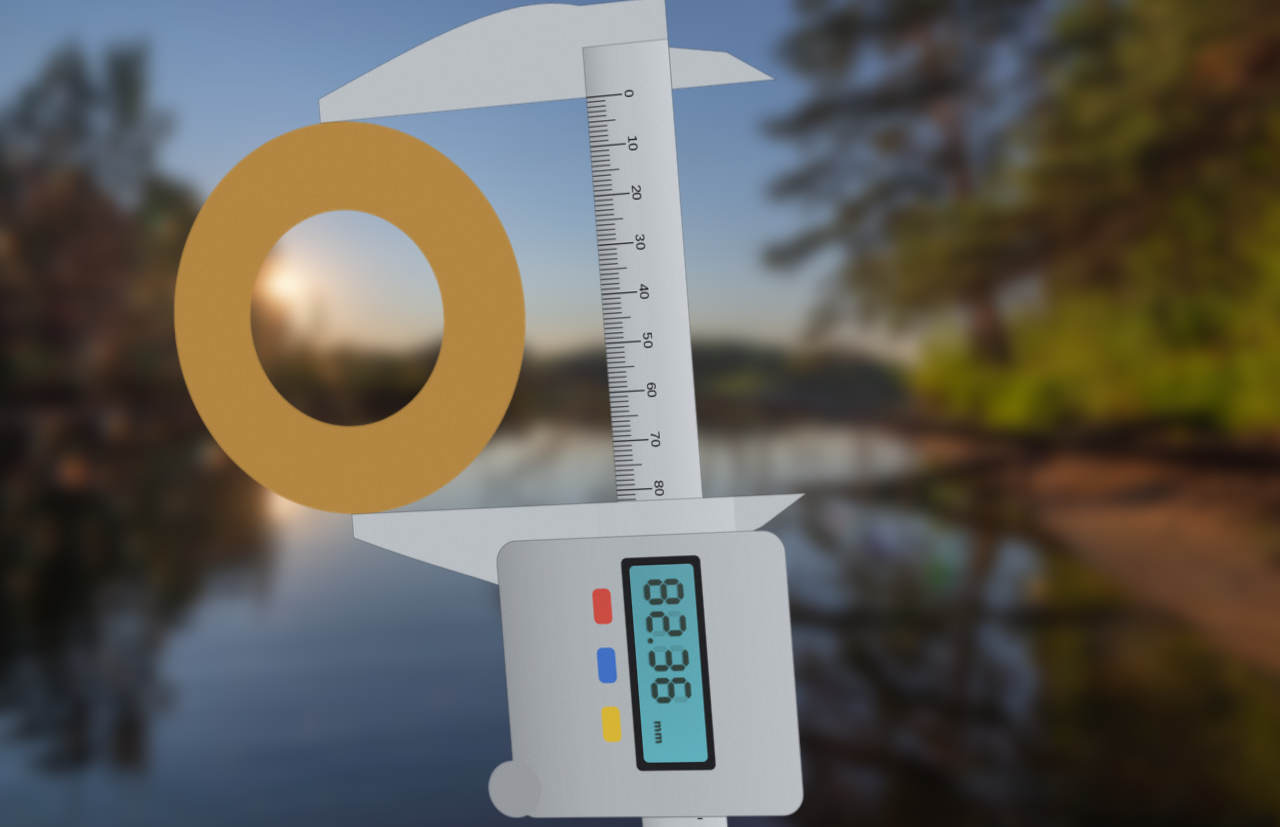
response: 82.36; mm
